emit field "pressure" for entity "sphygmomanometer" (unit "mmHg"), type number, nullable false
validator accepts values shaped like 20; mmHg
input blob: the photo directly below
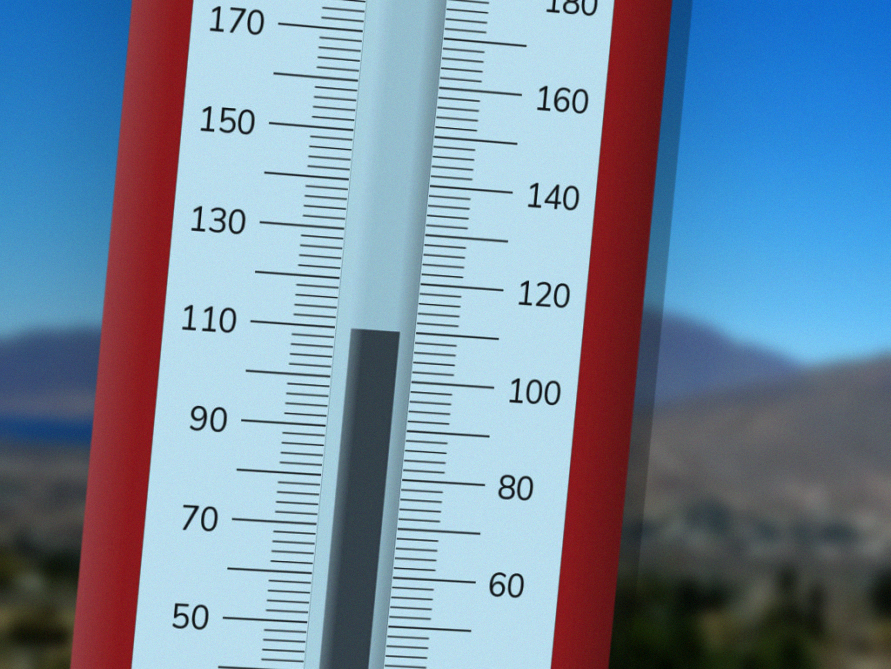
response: 110; mmHg
